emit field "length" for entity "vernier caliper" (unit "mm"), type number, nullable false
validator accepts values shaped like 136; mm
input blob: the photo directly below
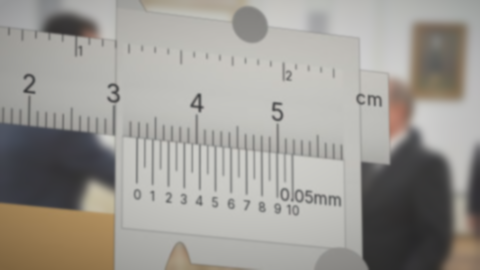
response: 32.8; mm
